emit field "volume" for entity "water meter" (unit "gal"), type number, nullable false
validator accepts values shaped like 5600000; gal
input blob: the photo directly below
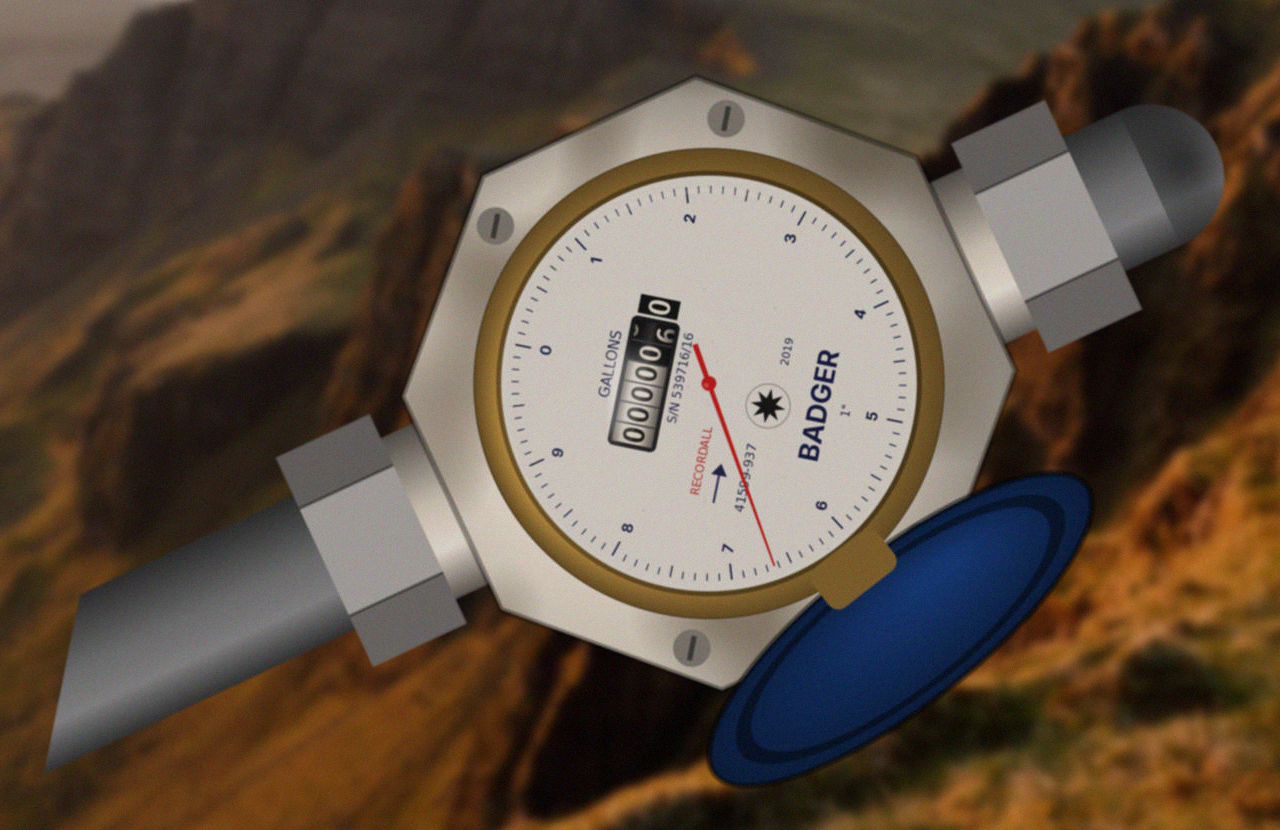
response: 56.6; gal
